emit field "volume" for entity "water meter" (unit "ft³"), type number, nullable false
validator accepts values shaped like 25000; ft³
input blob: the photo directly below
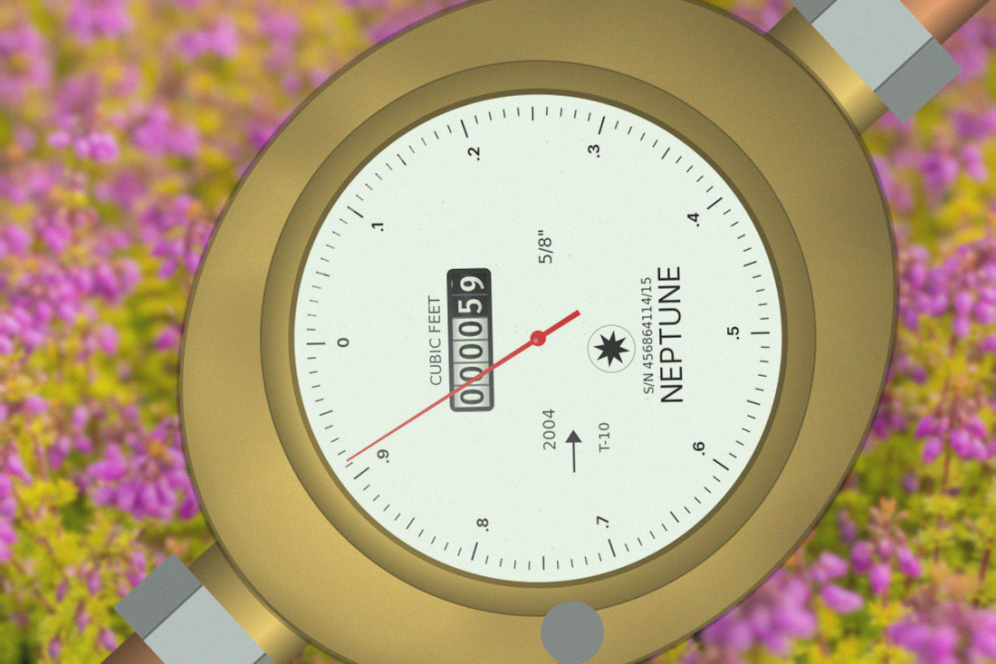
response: 58.91; ft³
